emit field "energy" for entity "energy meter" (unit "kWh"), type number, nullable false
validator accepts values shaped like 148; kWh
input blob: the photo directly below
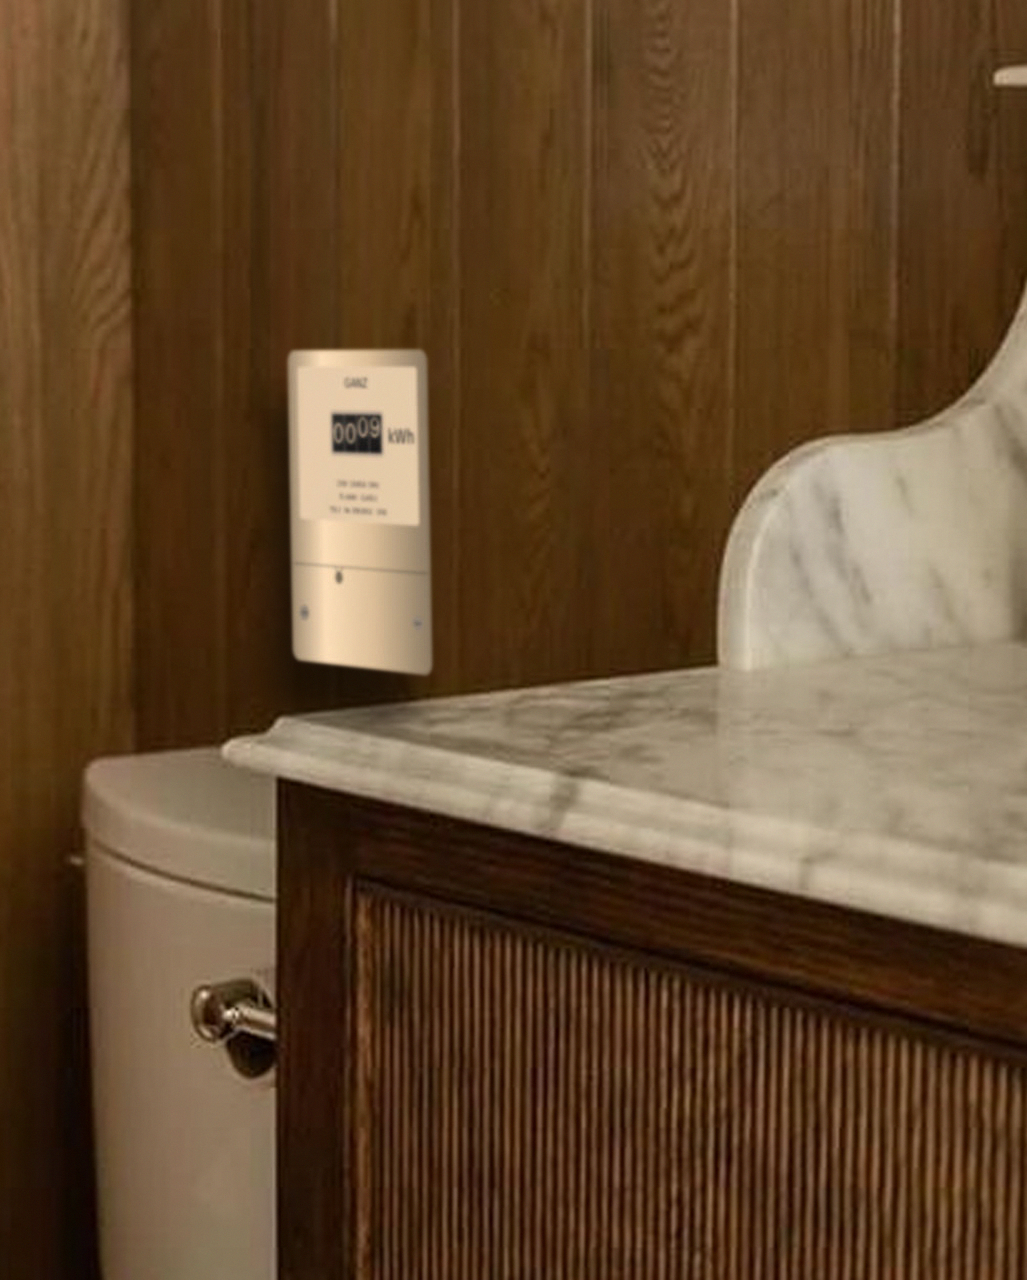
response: 9; kWh
